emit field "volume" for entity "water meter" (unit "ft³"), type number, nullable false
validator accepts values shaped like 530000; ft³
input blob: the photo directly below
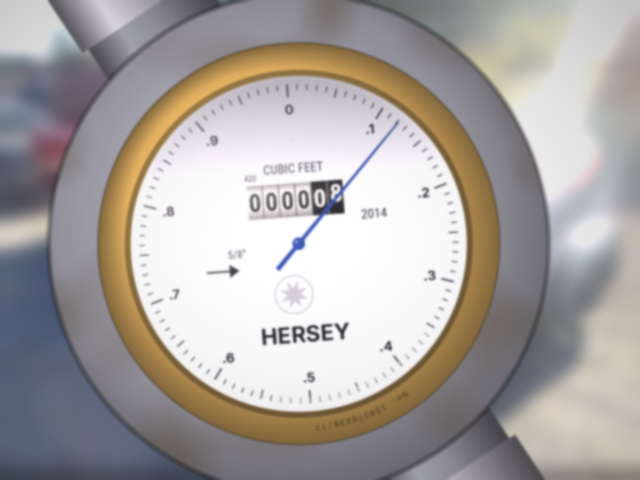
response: 8.12; ft³
